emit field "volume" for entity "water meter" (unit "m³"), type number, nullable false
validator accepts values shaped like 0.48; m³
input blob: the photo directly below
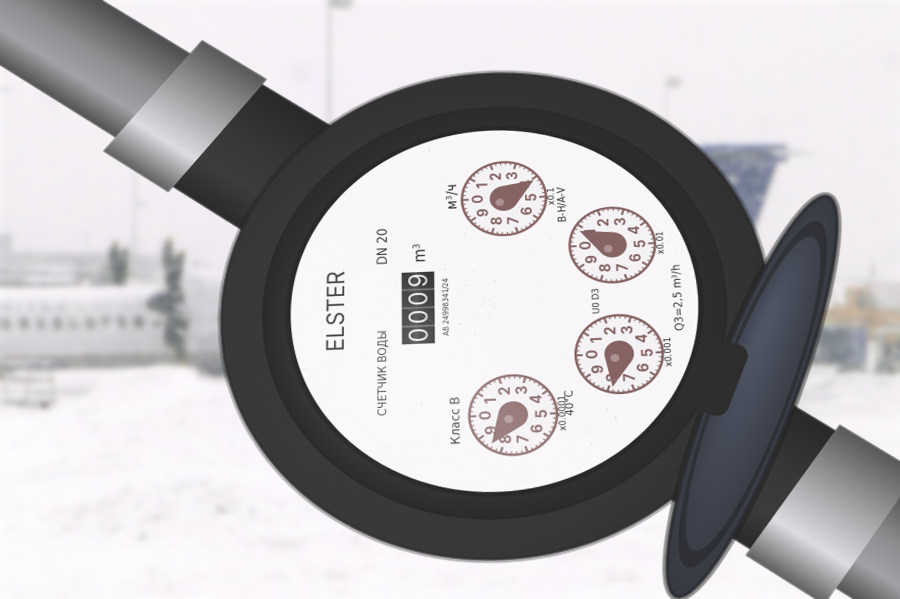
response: 9.4078; m³
